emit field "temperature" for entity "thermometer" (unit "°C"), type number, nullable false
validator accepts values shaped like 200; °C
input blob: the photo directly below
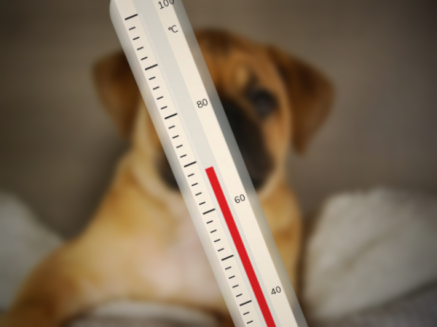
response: 68; °C
